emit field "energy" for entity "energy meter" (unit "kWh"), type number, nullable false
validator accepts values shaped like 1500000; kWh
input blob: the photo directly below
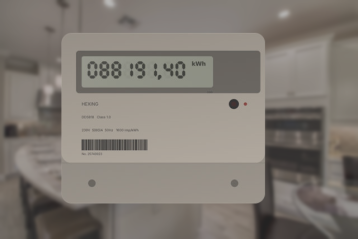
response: 88191.40; kWh
